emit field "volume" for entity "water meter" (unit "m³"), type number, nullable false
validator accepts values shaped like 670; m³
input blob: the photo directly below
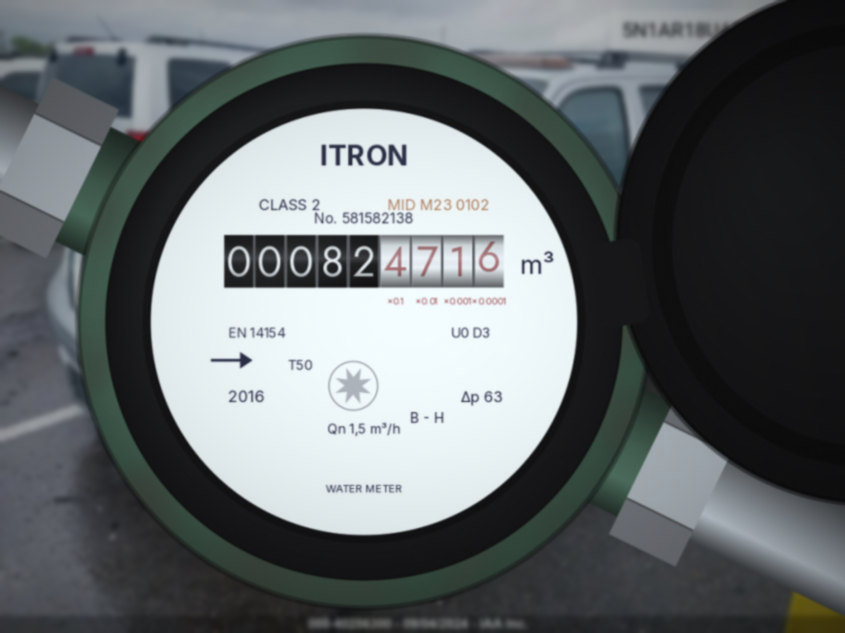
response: 82.4716; m³
